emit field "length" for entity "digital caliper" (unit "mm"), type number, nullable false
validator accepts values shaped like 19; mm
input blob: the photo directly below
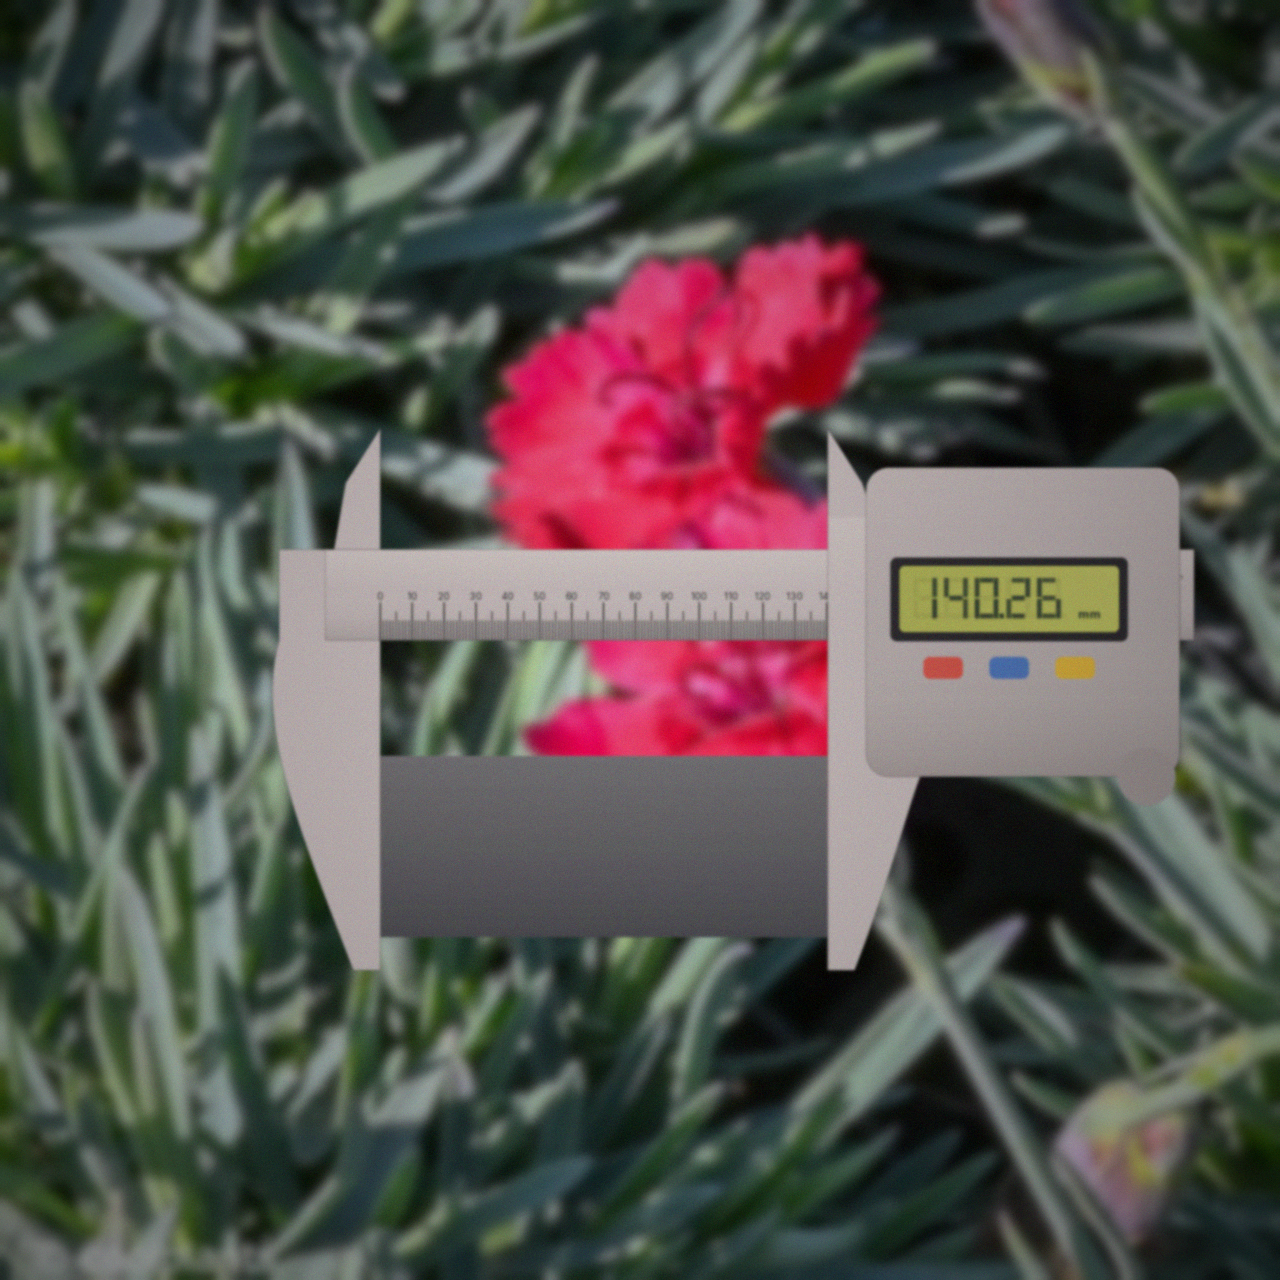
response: 140.26; mm
